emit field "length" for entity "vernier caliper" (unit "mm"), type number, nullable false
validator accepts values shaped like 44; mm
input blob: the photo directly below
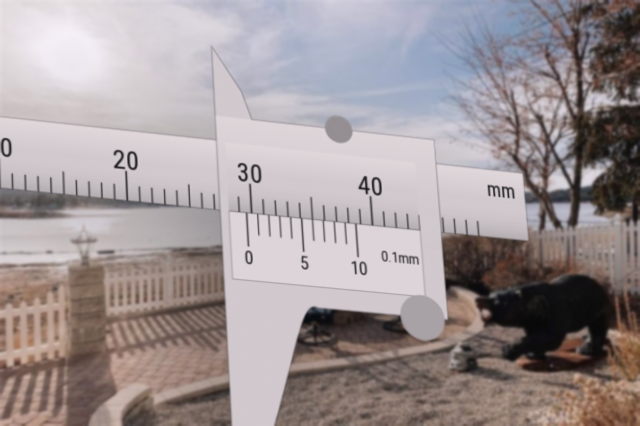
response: 29.6; mm
